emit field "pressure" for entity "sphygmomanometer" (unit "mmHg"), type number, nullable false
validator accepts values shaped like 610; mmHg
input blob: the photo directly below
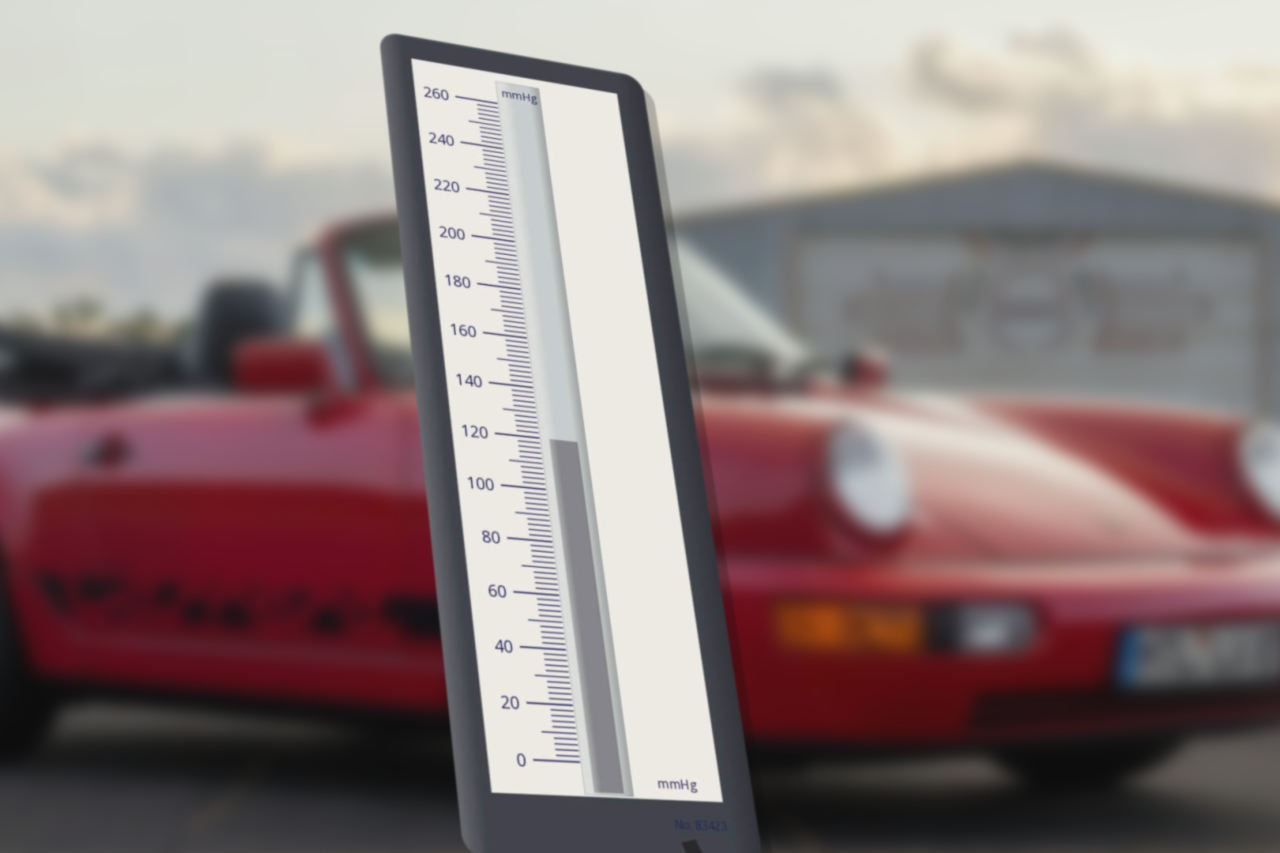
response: 120; mmHg
